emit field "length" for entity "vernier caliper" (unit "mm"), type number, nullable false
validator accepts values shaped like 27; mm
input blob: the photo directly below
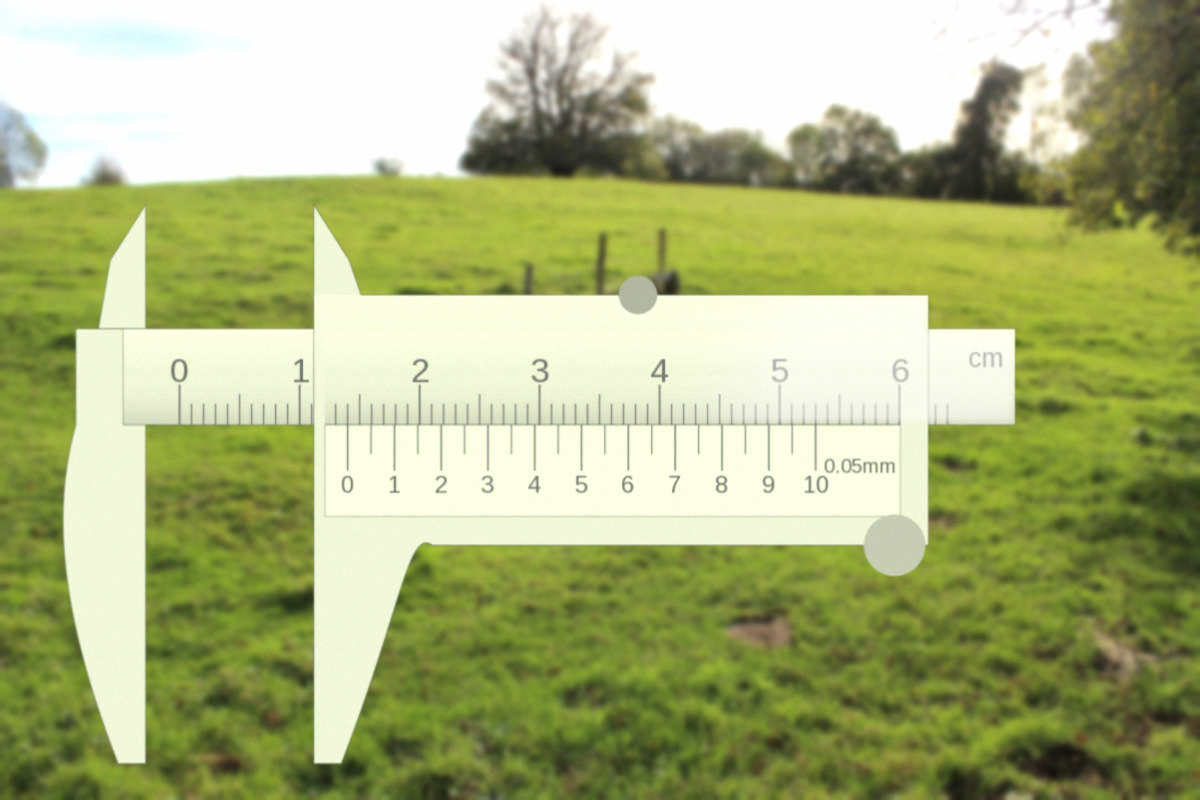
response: 14.0; mm
